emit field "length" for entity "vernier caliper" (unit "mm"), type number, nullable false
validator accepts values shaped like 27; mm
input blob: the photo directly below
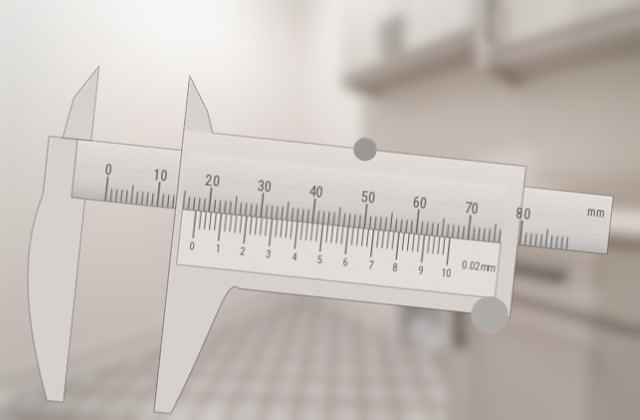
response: 17.5; mm
